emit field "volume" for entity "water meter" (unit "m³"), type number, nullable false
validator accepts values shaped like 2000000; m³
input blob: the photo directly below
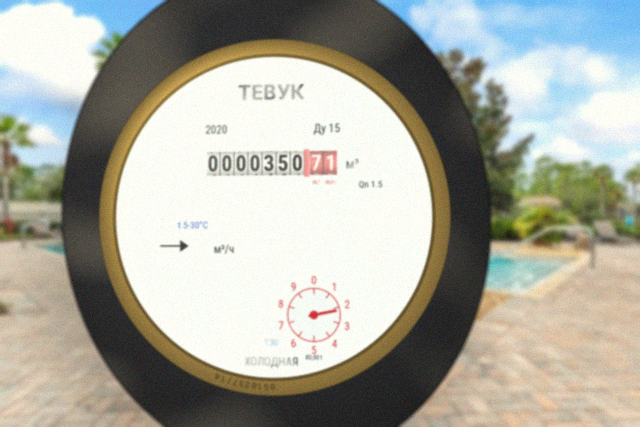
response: 350.712; m³
